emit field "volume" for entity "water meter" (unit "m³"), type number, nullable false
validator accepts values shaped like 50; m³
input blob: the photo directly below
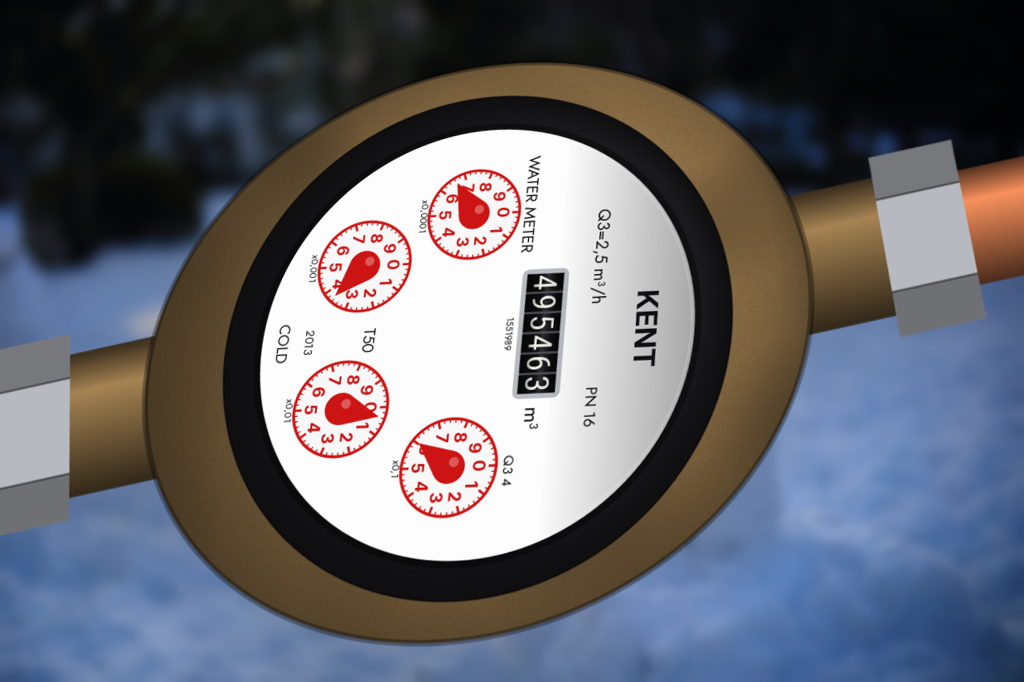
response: 495463.6036; m³
